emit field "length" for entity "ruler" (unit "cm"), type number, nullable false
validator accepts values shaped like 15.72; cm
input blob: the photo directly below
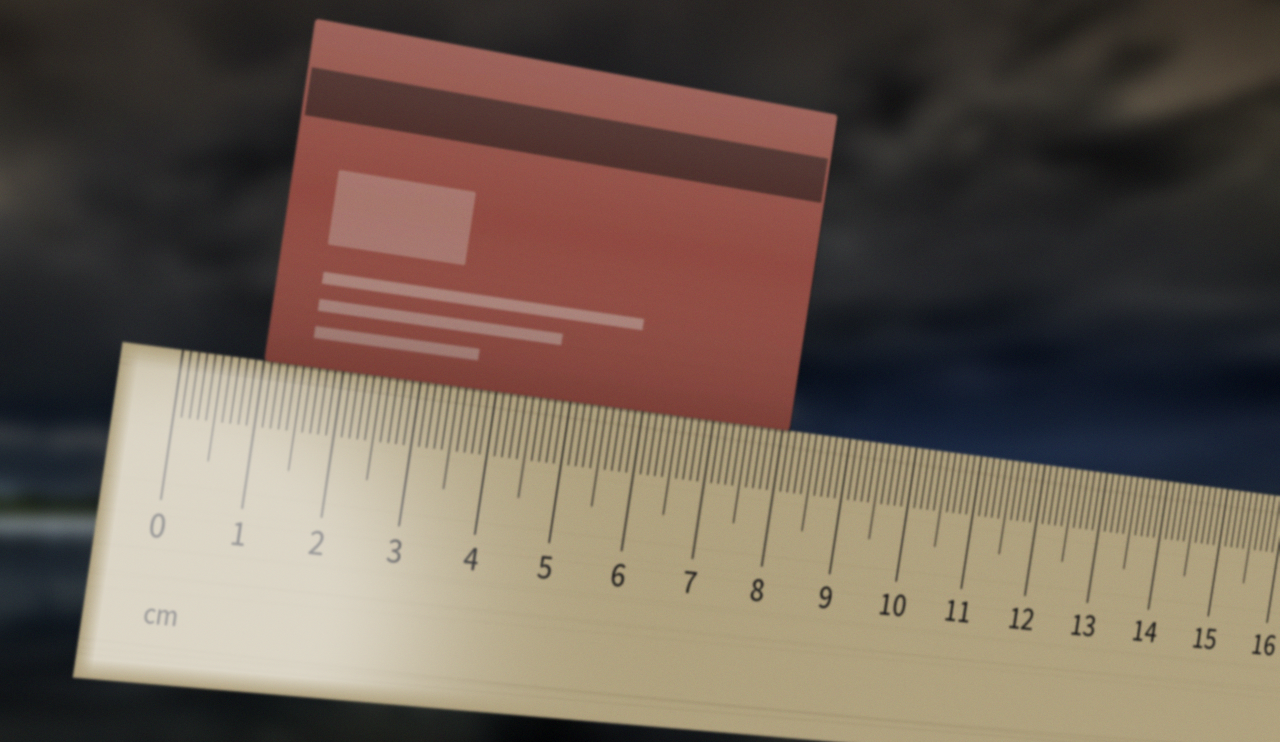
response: 7.1; cm
